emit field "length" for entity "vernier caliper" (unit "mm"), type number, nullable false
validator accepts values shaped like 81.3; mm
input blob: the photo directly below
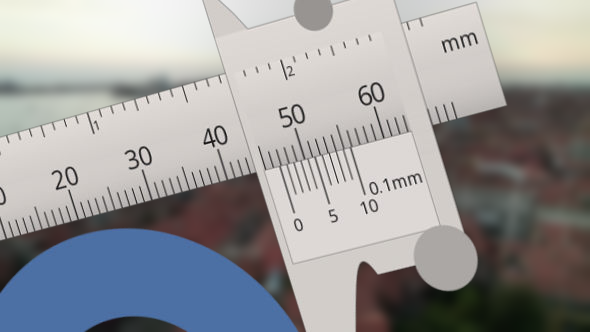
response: 46.8; mm
